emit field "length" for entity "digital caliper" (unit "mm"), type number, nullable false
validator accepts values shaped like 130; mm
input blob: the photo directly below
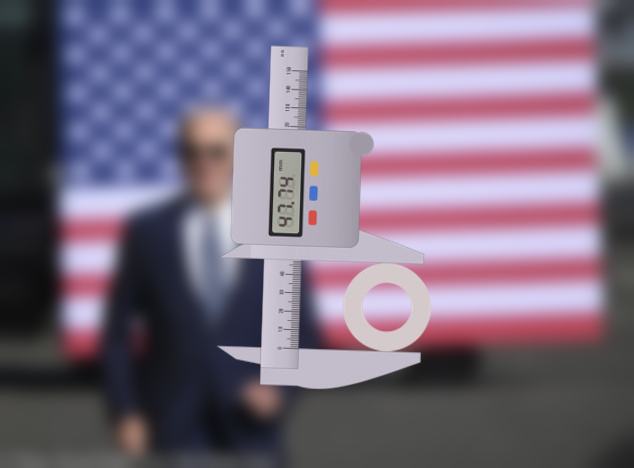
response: 47.74; mm
